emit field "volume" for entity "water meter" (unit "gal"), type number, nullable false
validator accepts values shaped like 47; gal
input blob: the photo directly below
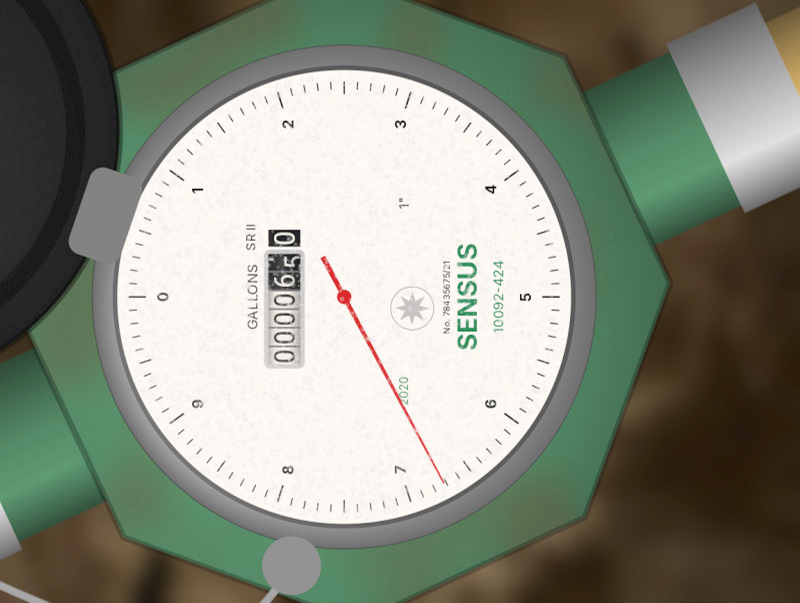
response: 646.7; gal
